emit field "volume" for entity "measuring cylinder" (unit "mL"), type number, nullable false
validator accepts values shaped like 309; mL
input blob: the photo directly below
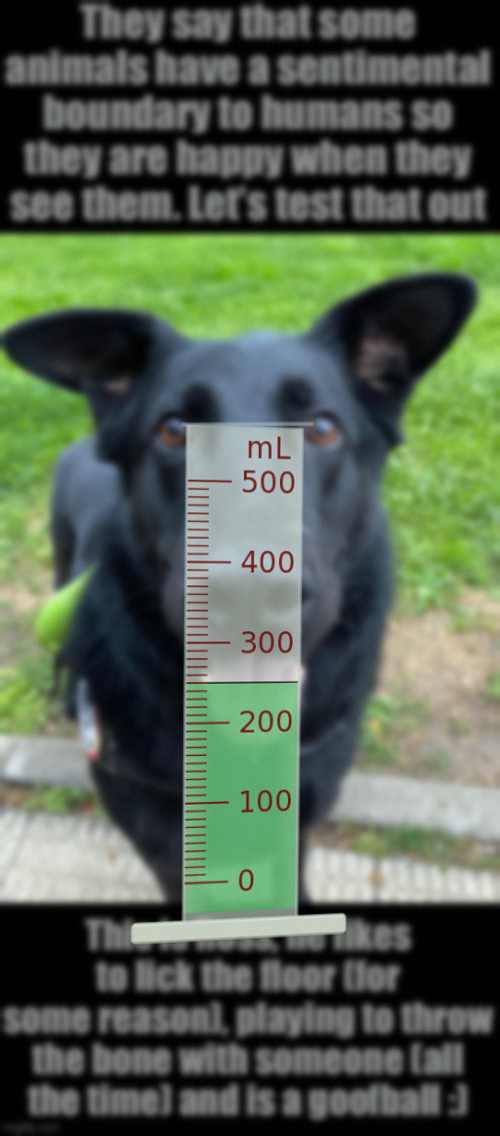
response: 250; mL
